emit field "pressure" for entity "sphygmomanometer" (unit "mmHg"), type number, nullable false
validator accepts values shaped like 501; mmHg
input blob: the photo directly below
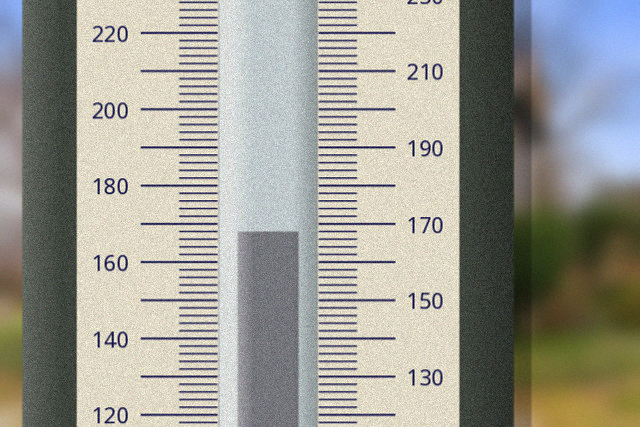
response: 168; mmHg
